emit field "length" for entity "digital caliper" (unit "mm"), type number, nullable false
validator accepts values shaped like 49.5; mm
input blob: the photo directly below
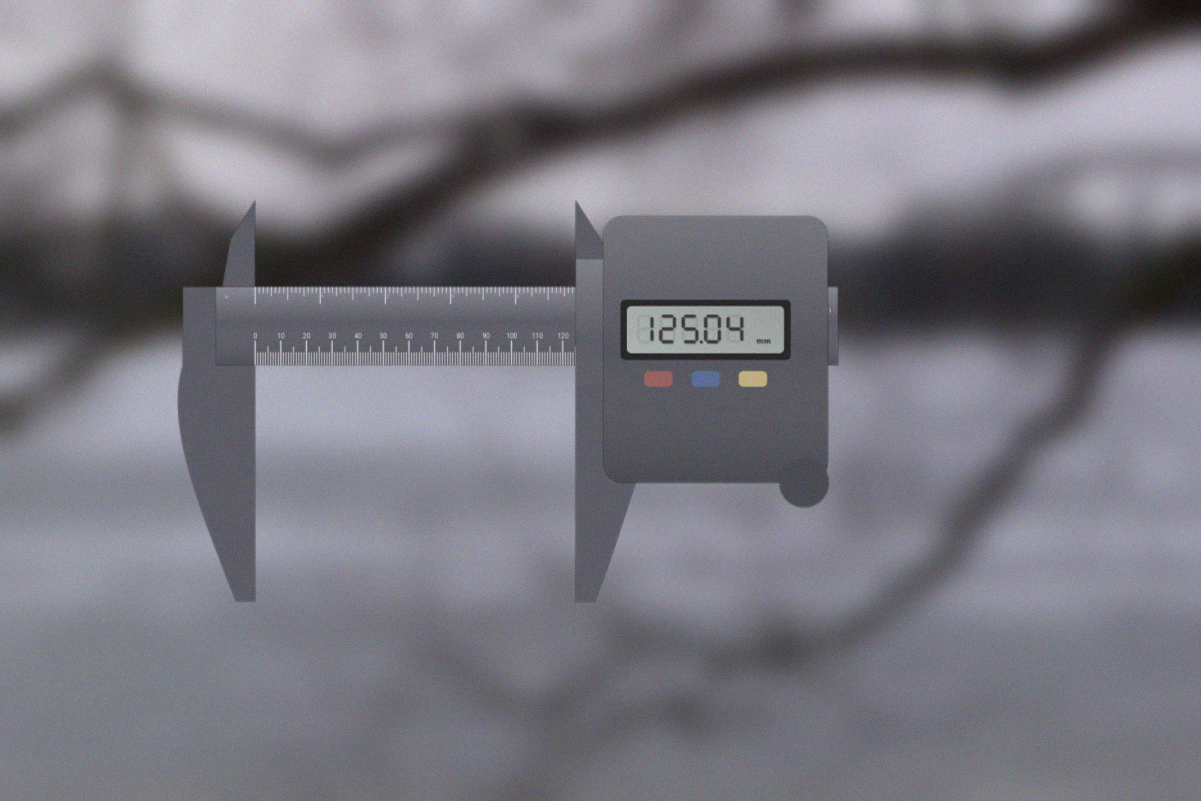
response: 125.04; mm
